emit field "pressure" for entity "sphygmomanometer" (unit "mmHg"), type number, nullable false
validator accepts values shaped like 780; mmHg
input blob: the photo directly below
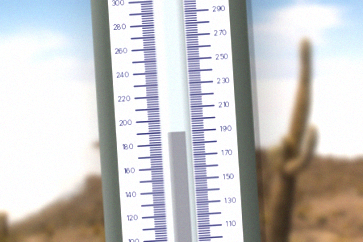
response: 190; mmHg
